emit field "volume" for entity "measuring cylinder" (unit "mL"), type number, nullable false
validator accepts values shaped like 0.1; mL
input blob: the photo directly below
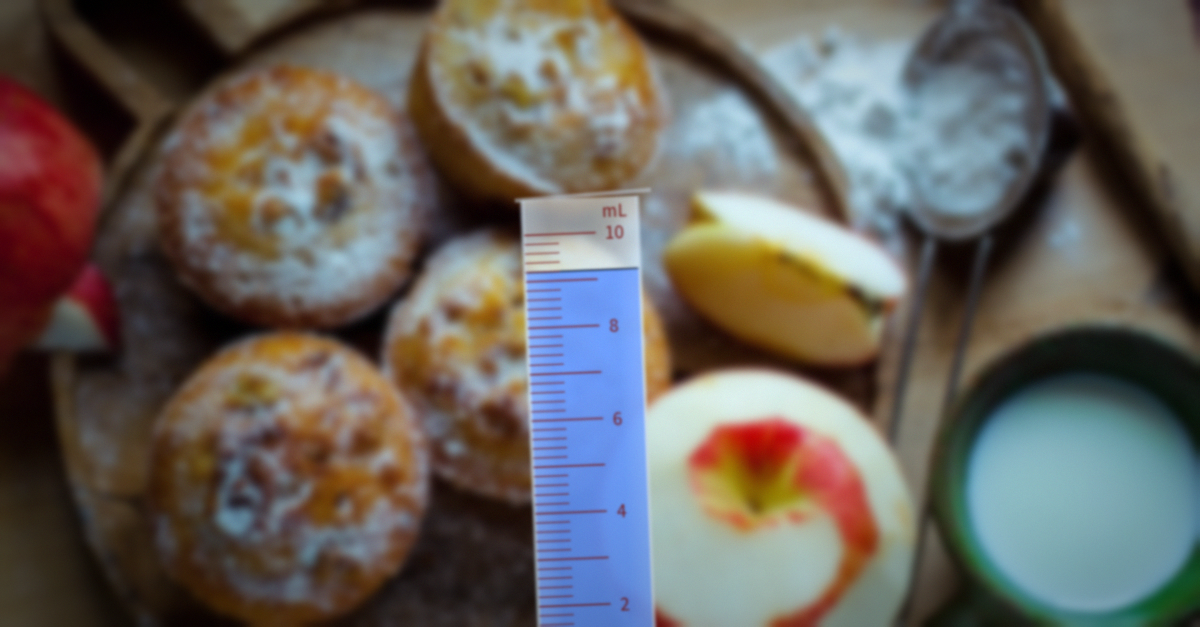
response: 9.2; mL
